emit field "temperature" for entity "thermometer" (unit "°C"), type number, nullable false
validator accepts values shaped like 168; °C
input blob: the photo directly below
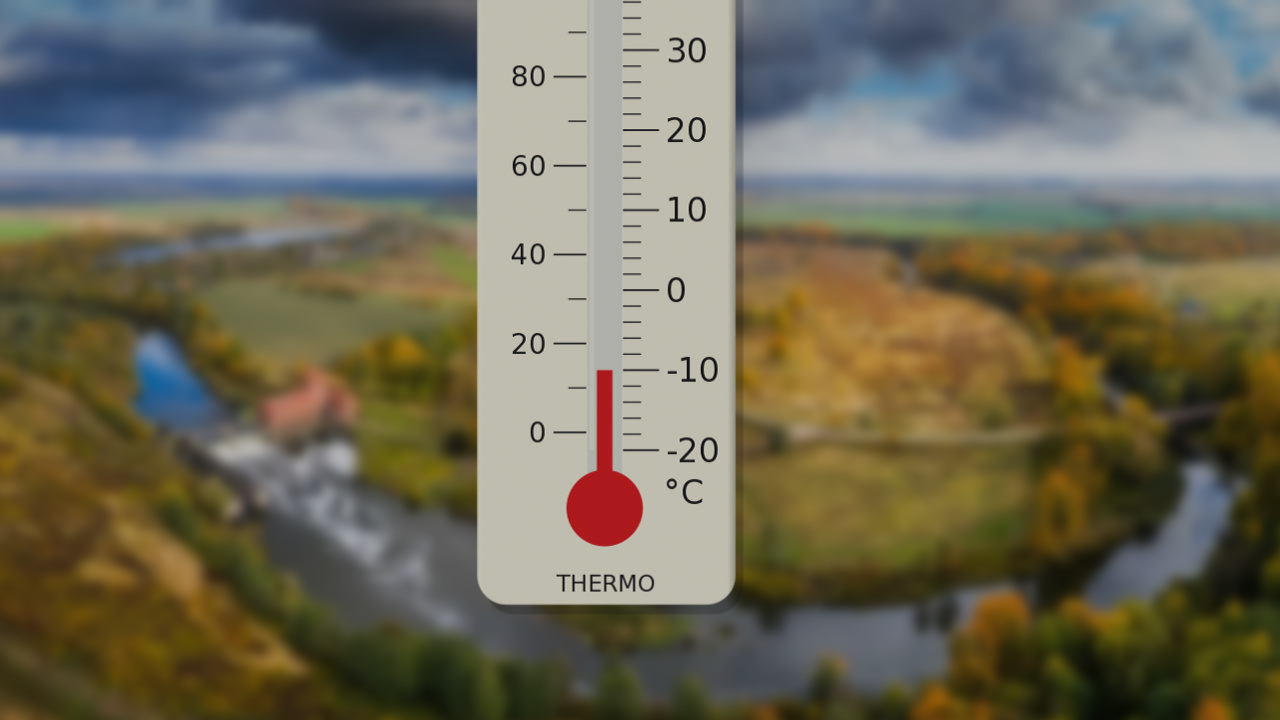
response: -10; °C
